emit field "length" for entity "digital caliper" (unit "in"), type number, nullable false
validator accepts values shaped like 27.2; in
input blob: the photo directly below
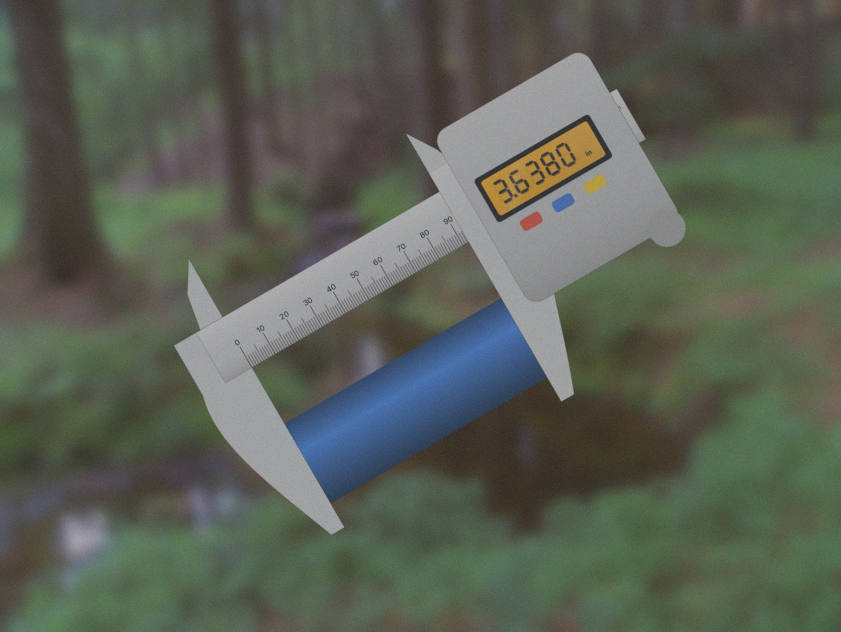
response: 3.6380; in
